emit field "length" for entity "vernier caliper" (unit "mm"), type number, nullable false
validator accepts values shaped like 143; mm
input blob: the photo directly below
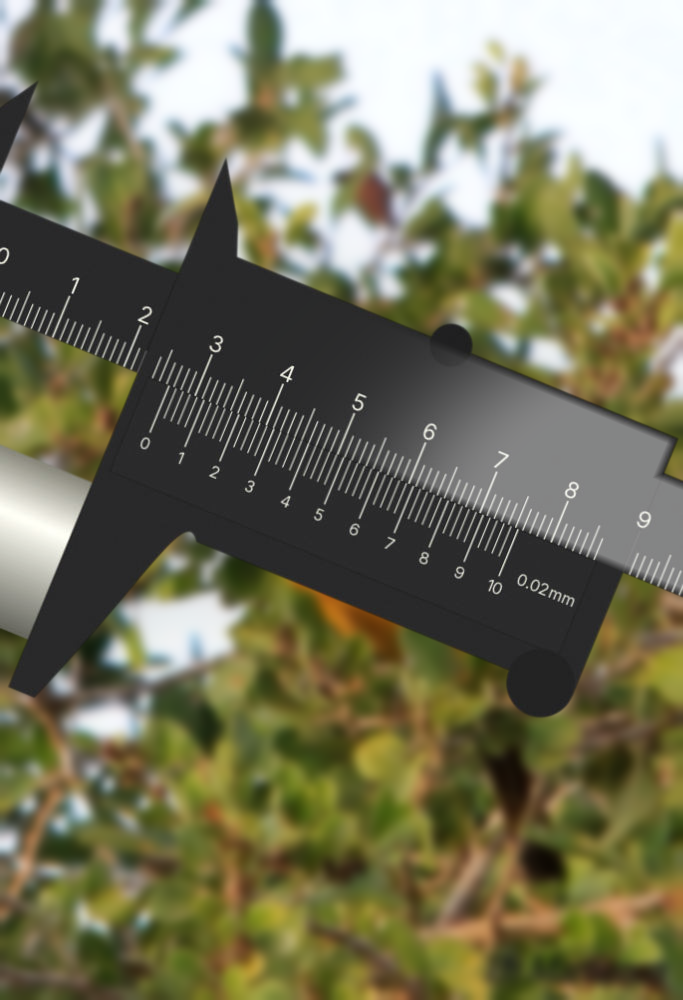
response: 26.4; mm
